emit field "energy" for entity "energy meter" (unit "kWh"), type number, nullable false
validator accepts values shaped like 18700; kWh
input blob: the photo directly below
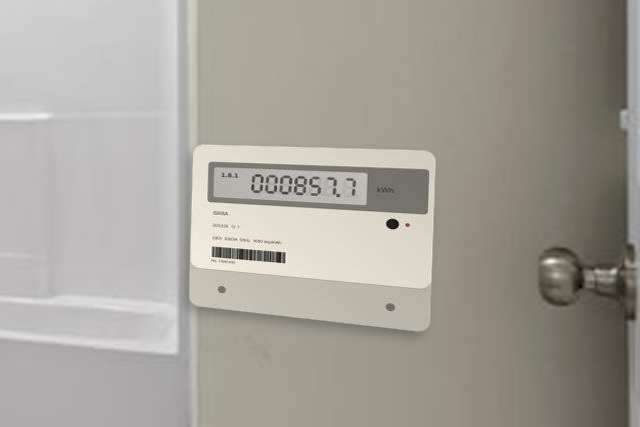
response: 857.7; kWh
